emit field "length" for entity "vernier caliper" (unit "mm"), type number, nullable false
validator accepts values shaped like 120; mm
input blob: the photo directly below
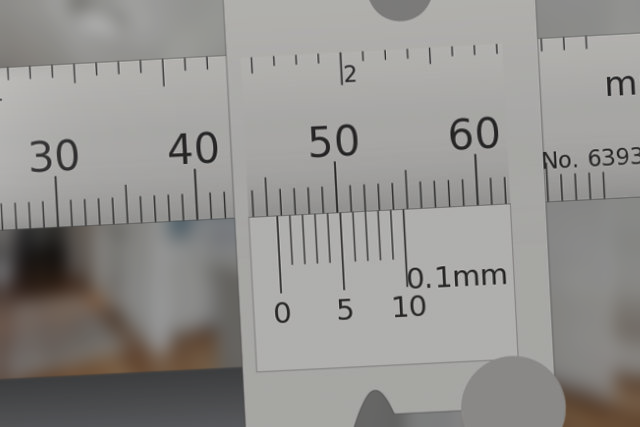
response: 45.7; mm
